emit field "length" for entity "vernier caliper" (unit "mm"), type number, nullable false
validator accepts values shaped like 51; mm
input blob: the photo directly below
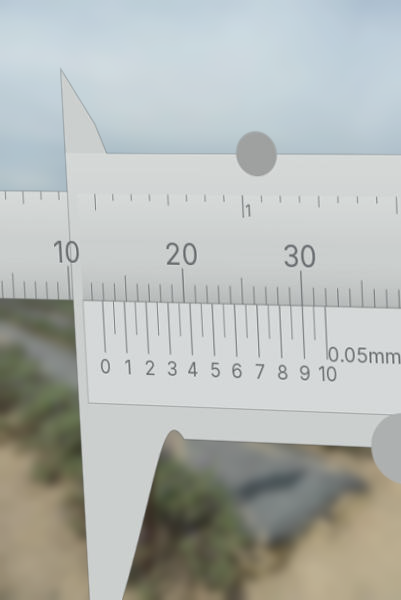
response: 12.9; mm
